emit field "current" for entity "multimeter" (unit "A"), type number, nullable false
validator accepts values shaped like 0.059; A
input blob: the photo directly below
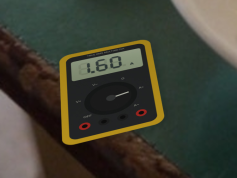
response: 1.60; A
